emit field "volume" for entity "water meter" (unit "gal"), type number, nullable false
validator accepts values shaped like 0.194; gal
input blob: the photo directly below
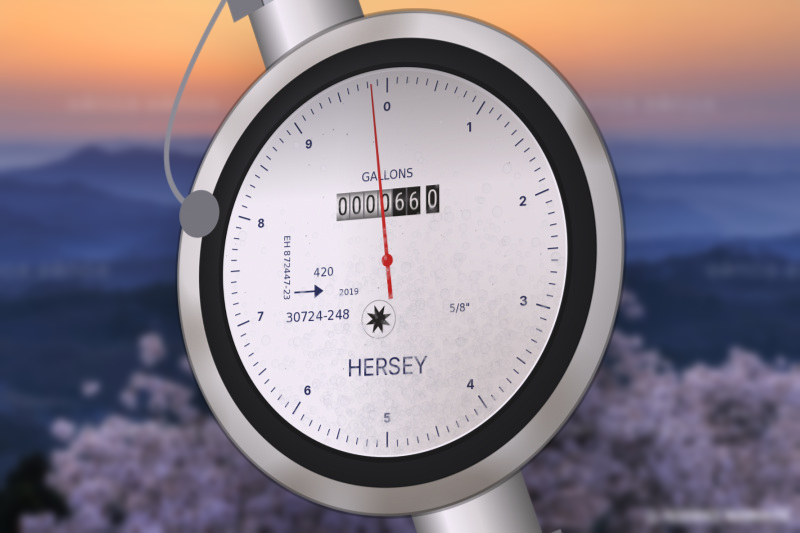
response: 659.8; gal
